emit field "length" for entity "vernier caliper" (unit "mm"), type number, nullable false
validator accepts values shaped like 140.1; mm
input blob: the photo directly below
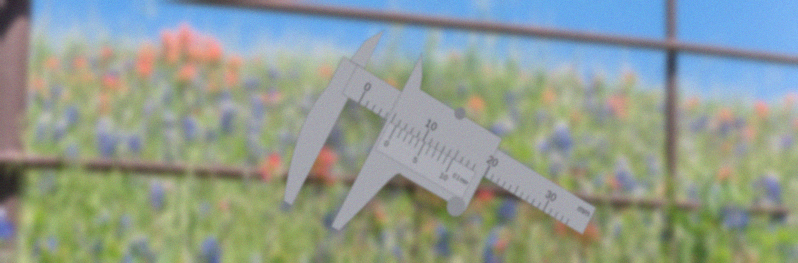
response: 5.8; mm
